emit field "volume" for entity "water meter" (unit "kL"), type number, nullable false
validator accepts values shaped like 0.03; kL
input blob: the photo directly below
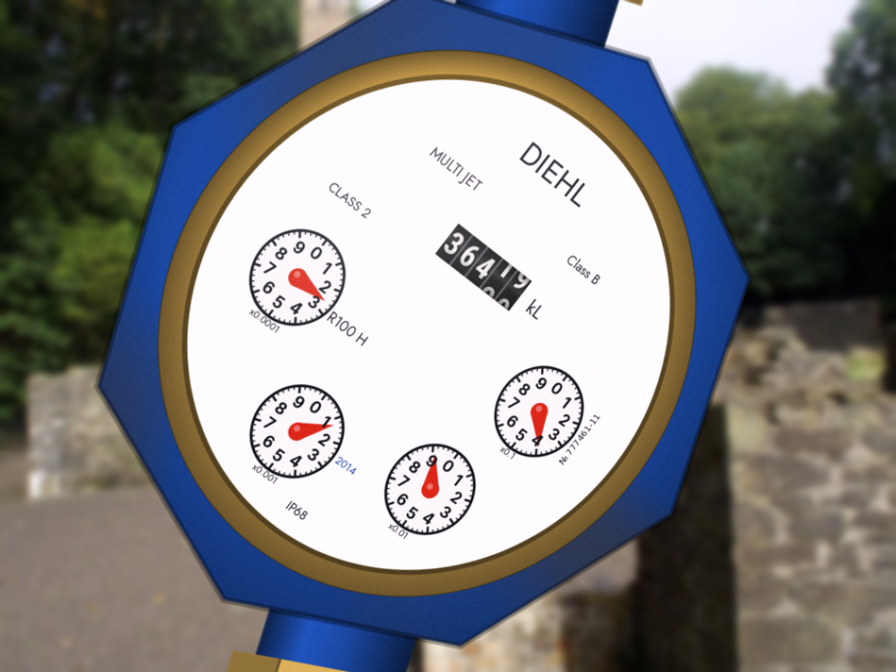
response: 36419.3912; kL
